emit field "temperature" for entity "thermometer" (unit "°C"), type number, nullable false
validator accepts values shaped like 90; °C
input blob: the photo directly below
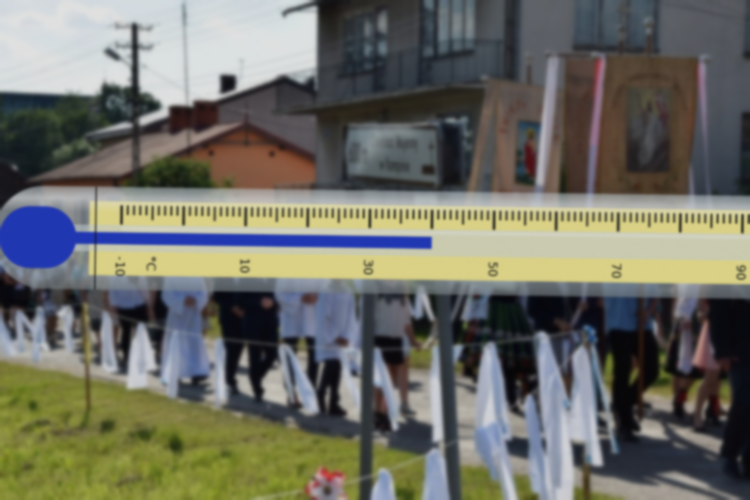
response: 40; °C
